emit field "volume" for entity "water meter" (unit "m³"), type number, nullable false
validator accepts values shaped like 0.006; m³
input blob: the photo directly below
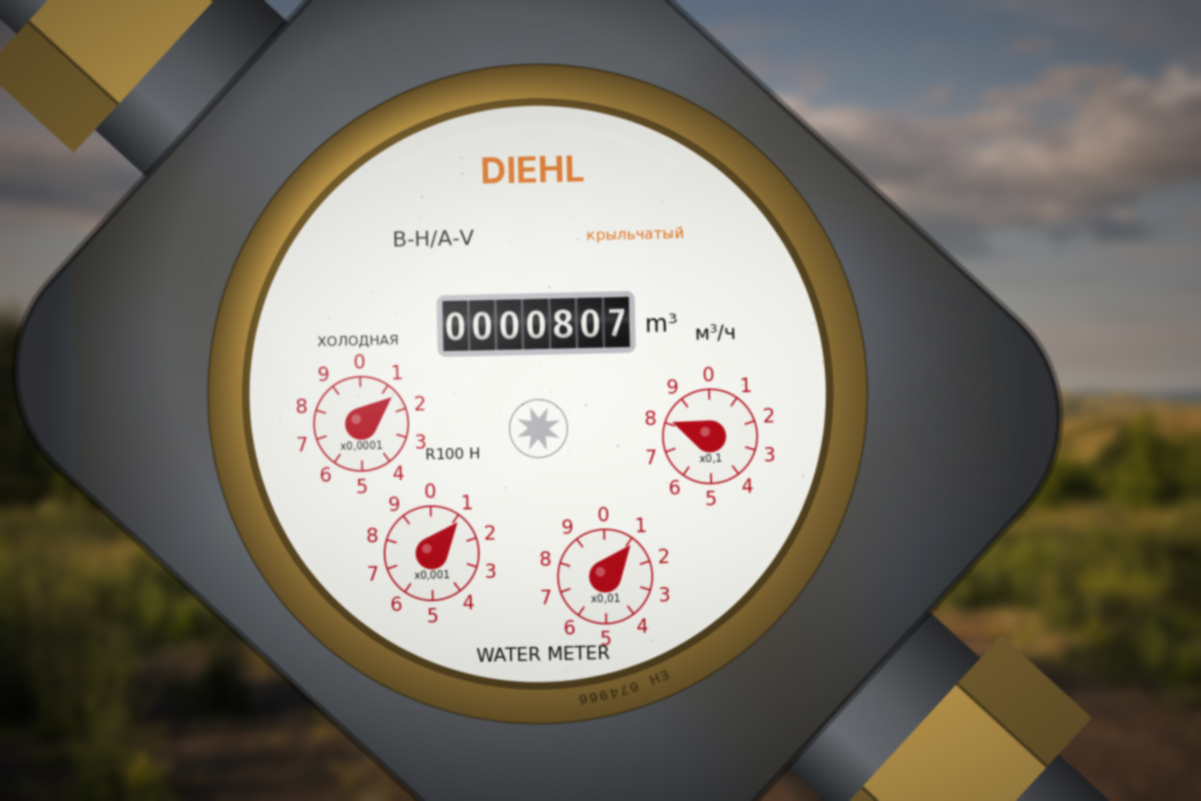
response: 807.8111; m³
